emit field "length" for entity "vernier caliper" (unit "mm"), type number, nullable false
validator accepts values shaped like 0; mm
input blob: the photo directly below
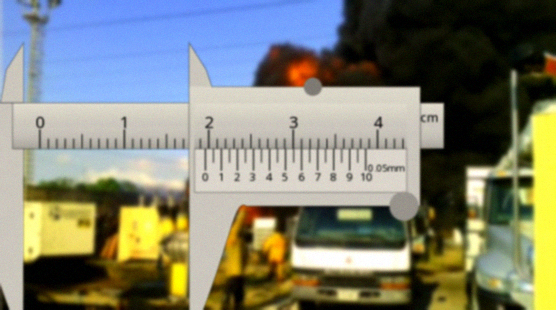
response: 19.6; mm
